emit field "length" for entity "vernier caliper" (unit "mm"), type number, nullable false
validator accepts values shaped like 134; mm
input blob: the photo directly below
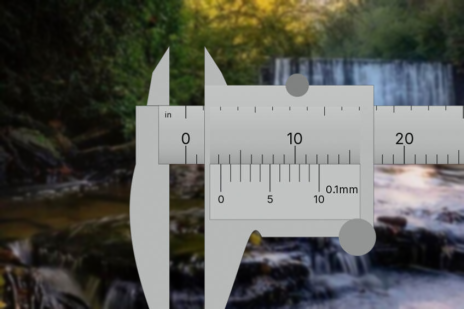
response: 3.2; mm
